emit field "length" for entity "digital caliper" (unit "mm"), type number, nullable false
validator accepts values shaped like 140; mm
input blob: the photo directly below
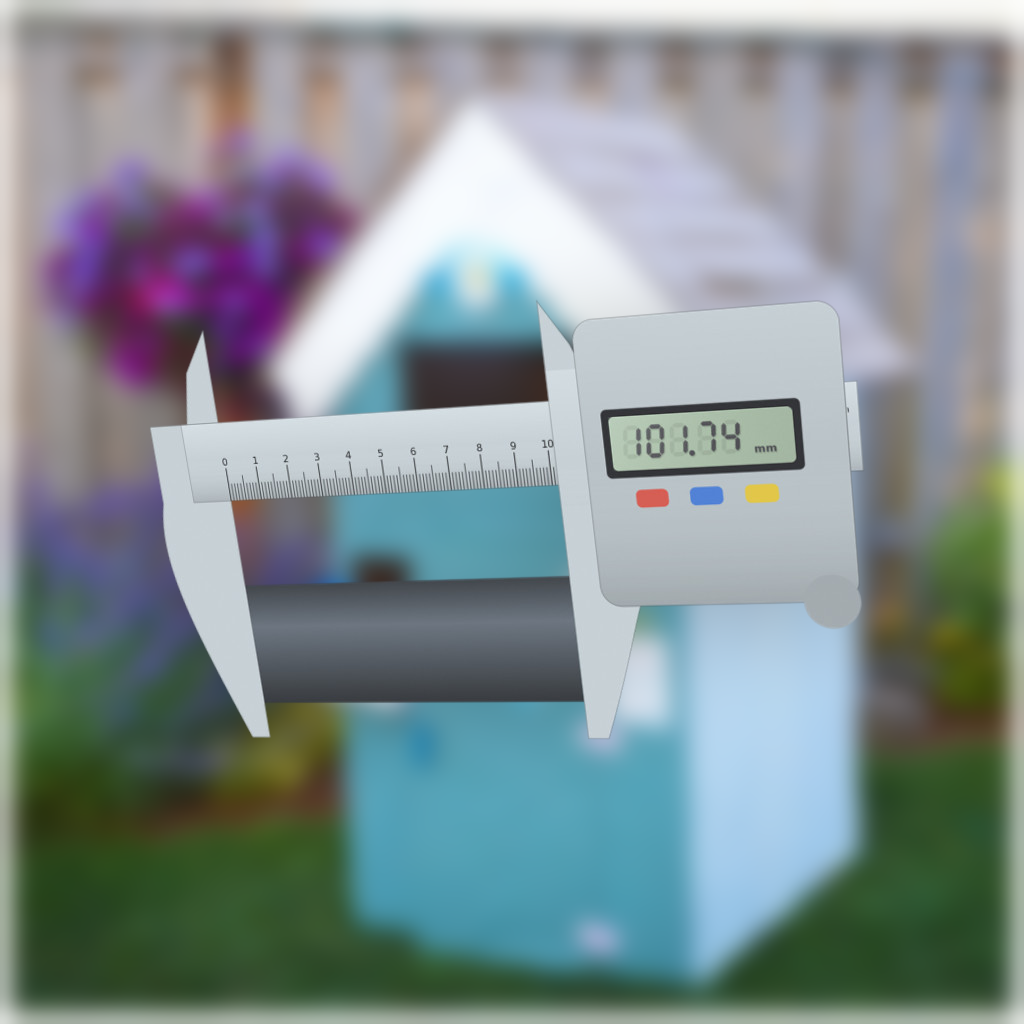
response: 101.74; mm
